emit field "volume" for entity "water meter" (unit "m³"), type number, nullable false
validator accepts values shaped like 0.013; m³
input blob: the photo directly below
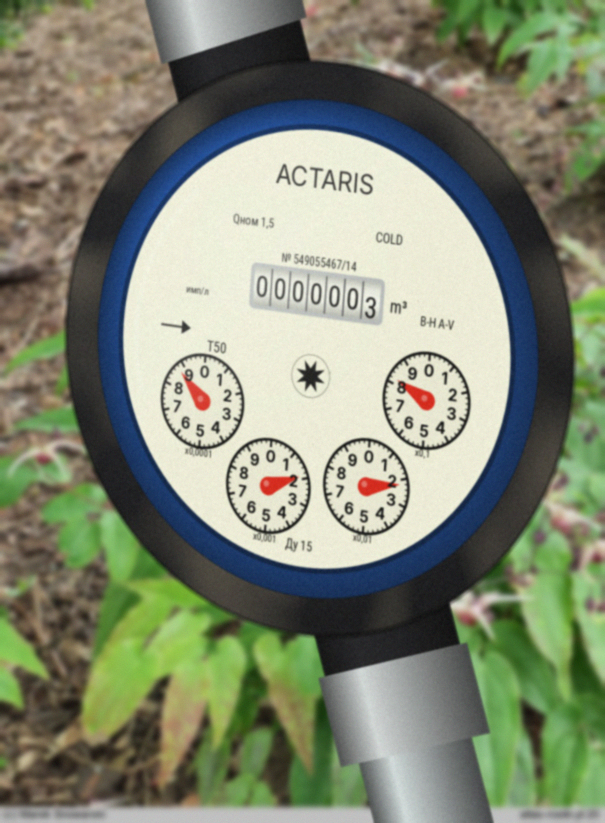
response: 2.8218; m³
